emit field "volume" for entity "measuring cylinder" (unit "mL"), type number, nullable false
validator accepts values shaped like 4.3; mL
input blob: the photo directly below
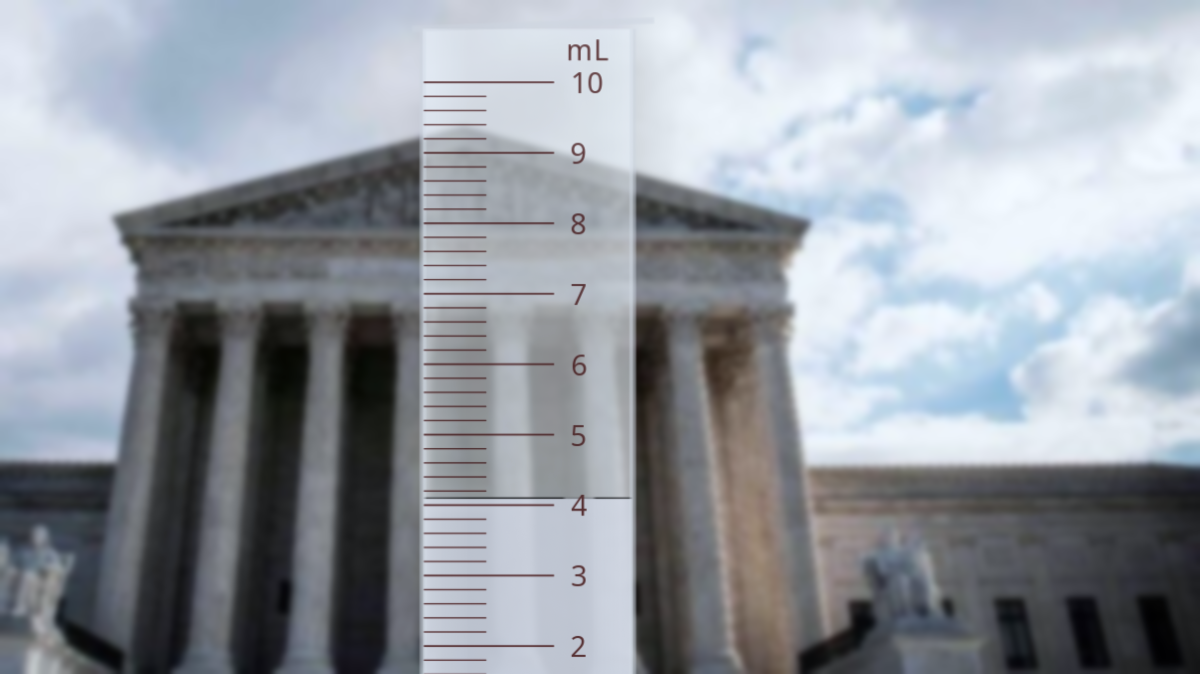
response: 4.1; mL
